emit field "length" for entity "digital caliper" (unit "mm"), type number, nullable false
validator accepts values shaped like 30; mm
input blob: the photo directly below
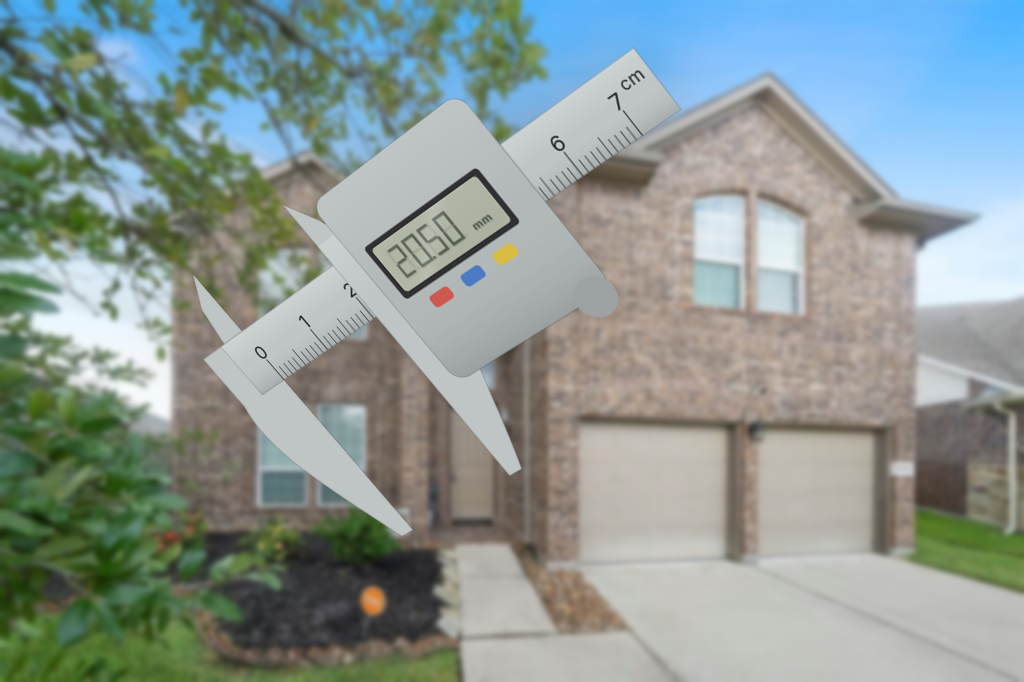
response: 20.50; mm
